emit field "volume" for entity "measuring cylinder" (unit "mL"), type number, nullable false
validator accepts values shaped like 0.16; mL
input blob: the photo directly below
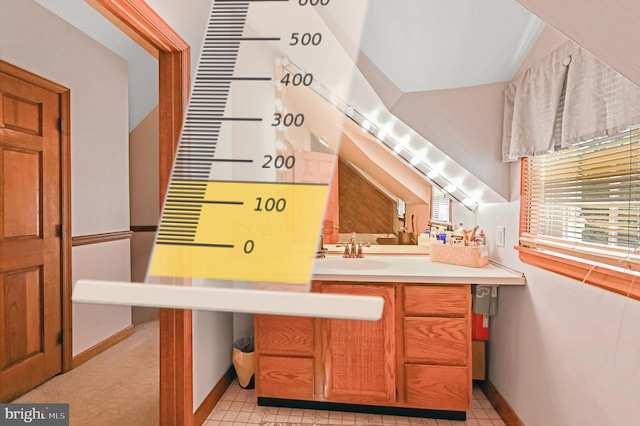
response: 150; mL
